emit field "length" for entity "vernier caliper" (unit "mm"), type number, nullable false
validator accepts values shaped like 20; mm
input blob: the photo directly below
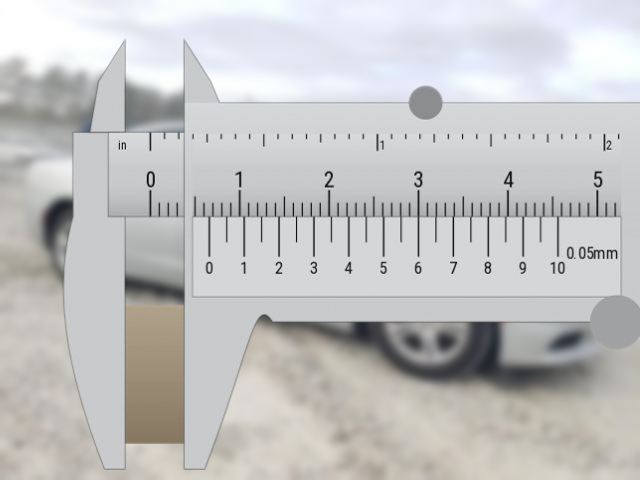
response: 6.6; mm
